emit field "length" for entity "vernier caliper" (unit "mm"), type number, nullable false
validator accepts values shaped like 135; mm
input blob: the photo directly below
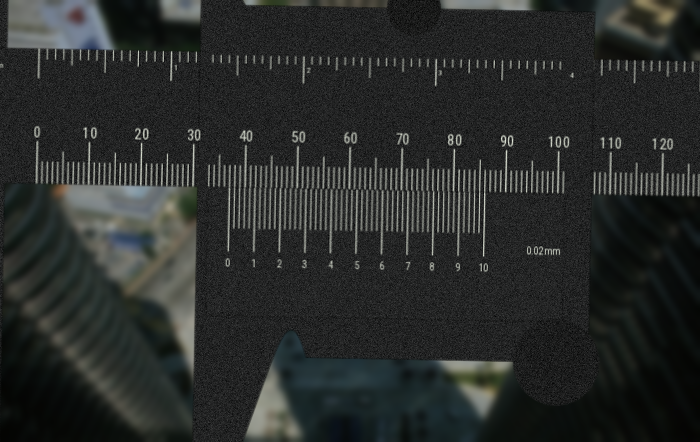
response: 37.0; mm
